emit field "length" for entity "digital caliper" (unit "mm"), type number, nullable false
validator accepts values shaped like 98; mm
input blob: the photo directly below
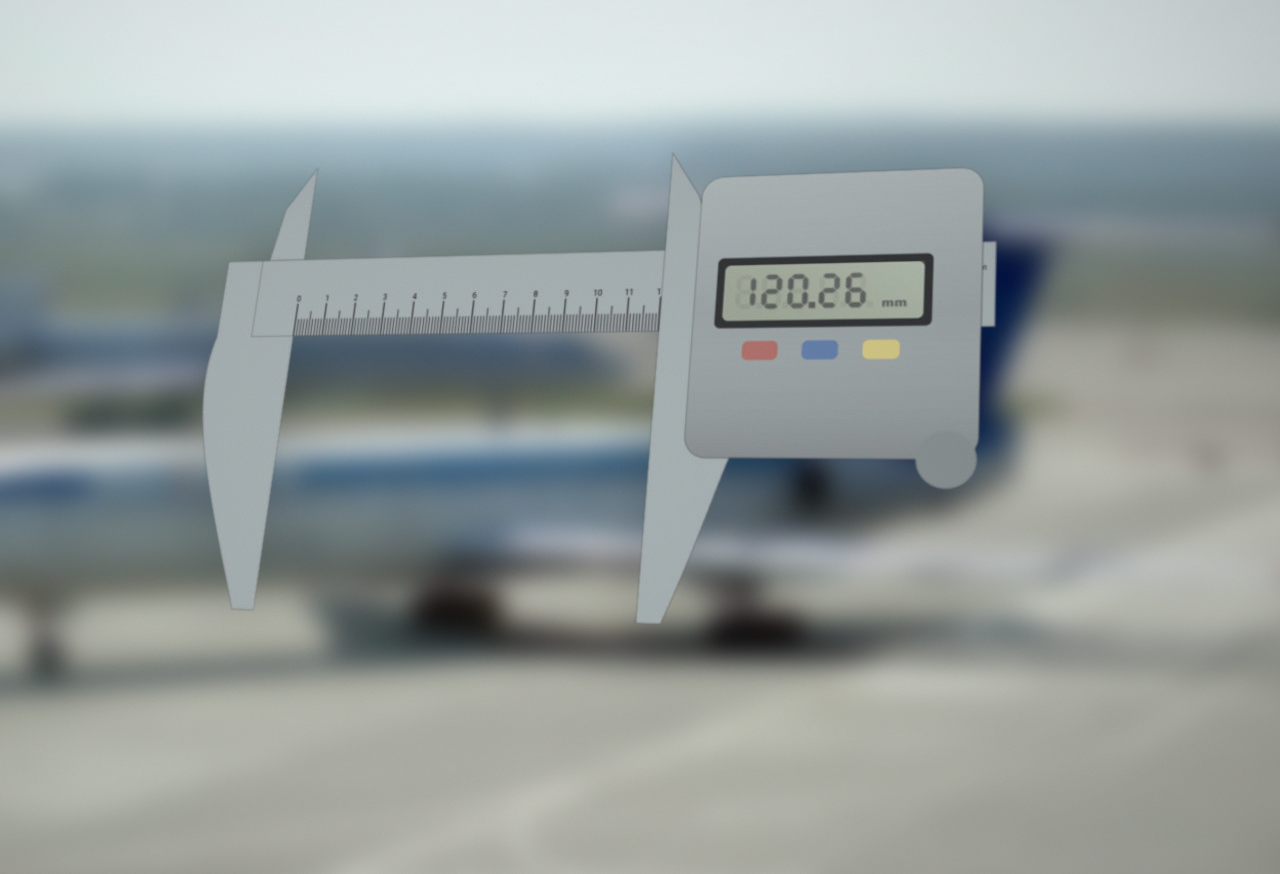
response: 120.26; mm
